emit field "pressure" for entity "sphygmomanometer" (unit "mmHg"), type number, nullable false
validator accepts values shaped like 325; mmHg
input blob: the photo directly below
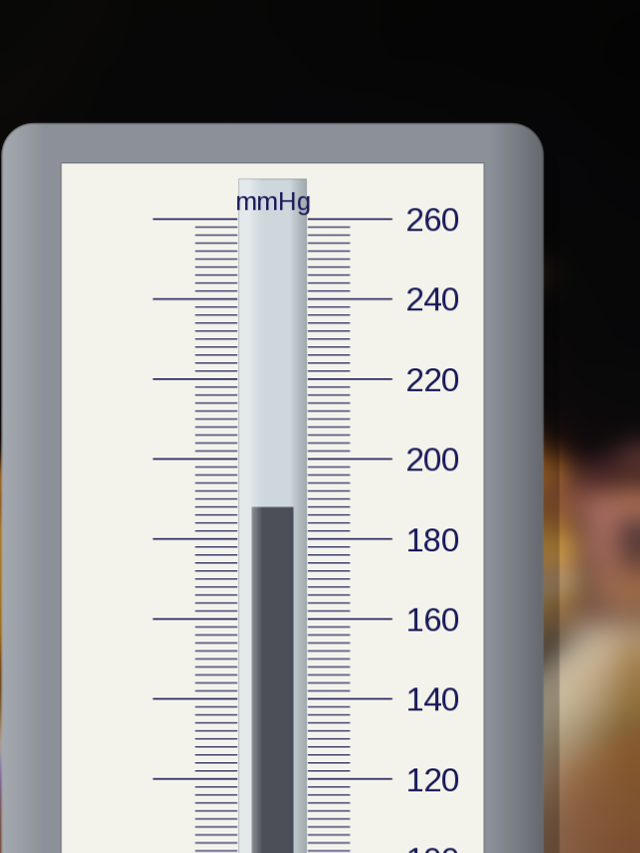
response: 188; mmHg
